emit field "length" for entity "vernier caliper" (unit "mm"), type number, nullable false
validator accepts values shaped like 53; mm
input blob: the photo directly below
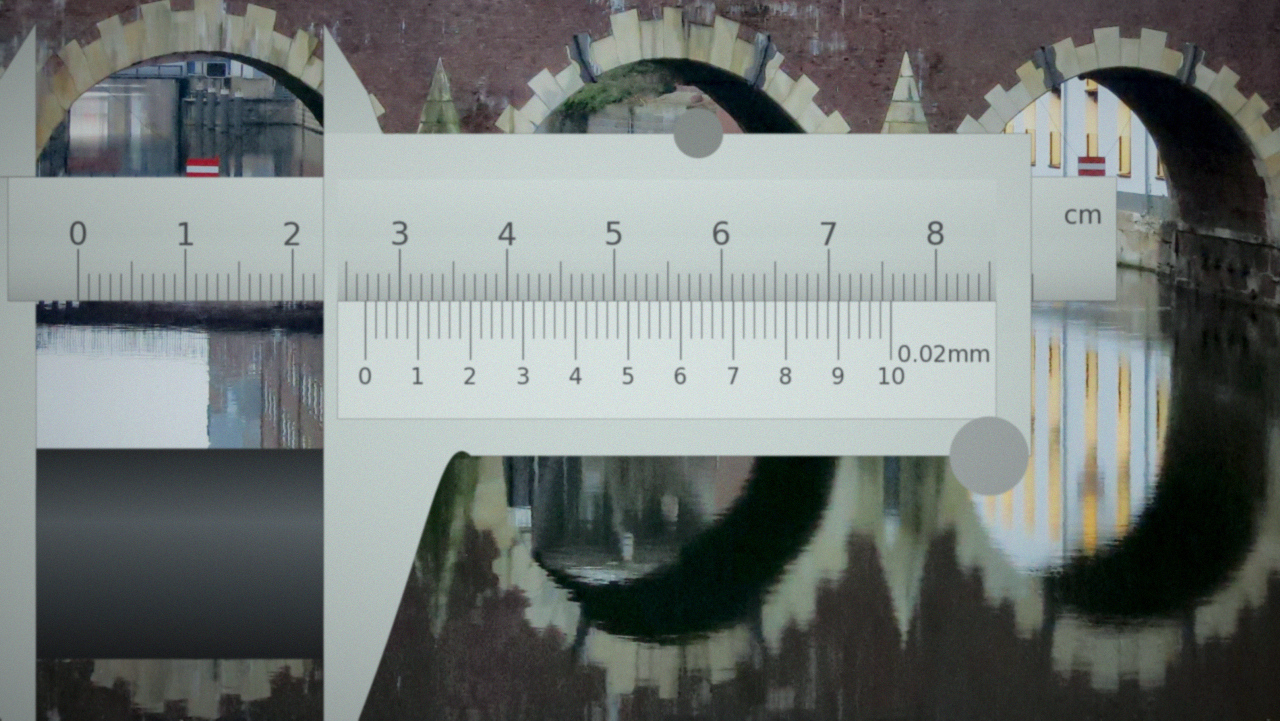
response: 26.8; mm
